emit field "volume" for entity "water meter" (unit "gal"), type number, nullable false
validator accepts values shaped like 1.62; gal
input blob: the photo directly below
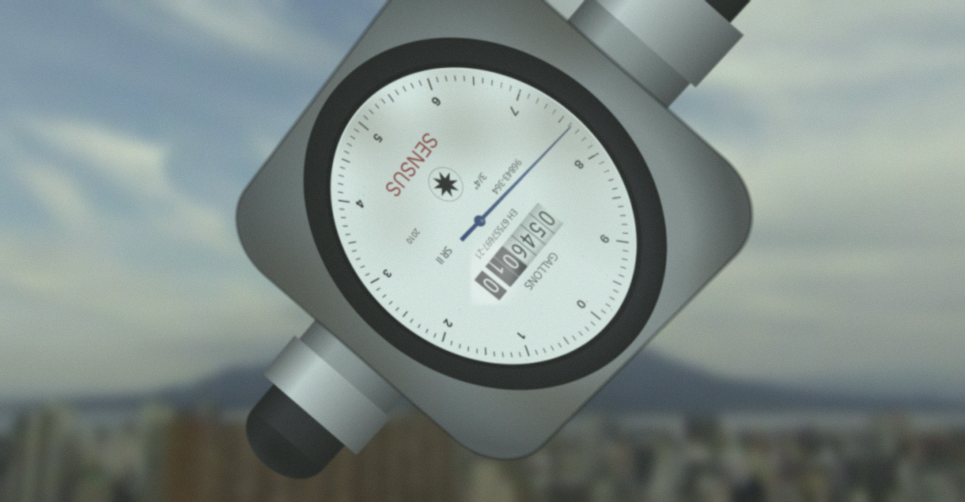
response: 546007.6; gal
